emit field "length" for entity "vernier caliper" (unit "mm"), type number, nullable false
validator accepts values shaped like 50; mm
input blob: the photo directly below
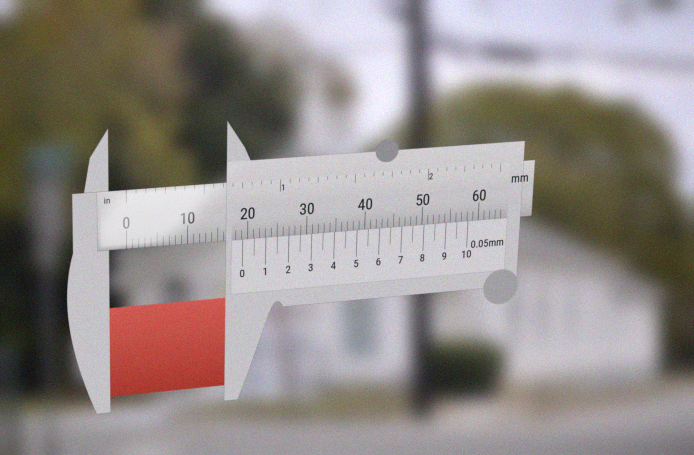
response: 19.2; mm
